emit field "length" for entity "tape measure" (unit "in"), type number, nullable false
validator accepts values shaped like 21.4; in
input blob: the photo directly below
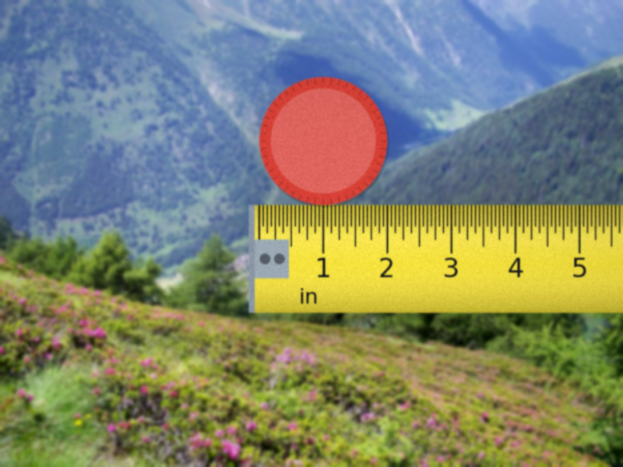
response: 2; in
